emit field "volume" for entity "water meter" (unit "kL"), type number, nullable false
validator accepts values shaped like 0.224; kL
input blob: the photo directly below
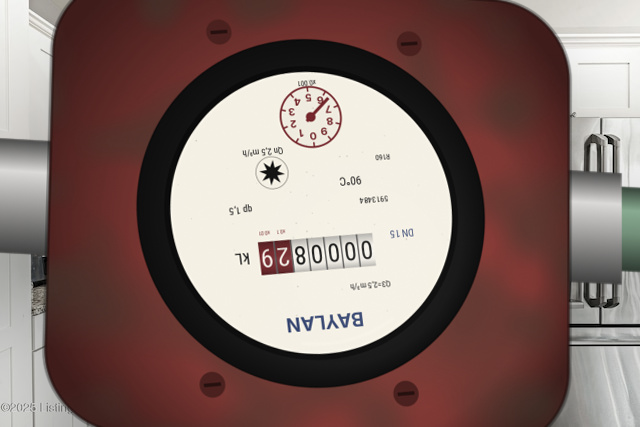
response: 8.296; kL
